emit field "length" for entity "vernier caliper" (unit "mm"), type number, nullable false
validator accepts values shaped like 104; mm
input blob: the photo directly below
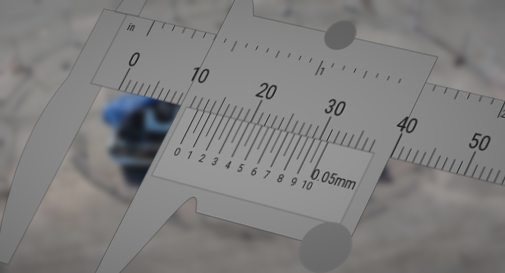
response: 12.2; mm
